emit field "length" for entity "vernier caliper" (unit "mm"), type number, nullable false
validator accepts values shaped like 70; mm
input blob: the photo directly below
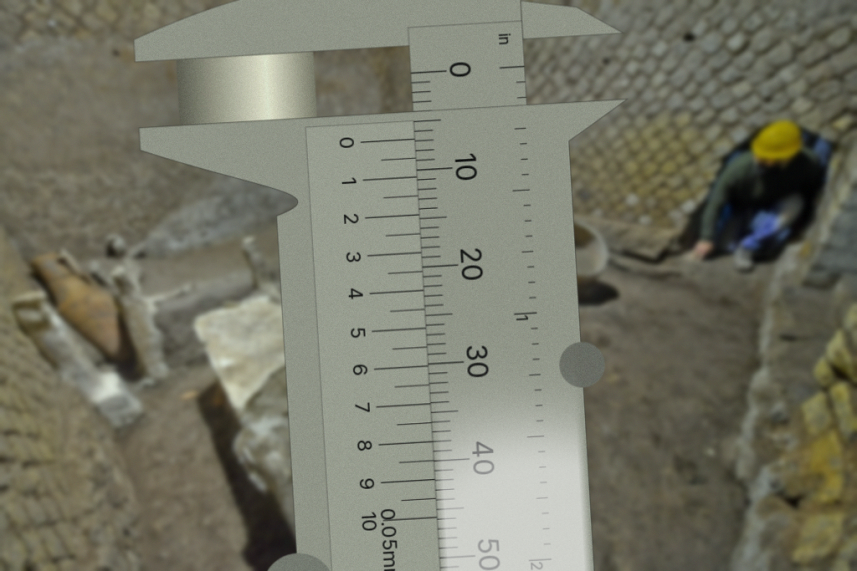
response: 6.8; mm
